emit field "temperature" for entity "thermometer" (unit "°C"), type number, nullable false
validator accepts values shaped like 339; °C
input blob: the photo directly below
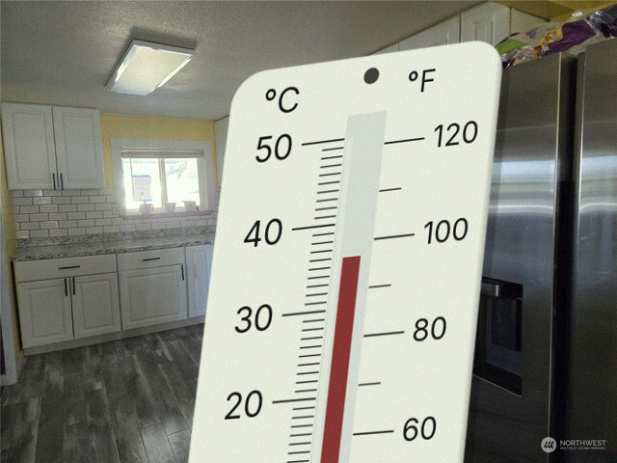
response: 36; °C
